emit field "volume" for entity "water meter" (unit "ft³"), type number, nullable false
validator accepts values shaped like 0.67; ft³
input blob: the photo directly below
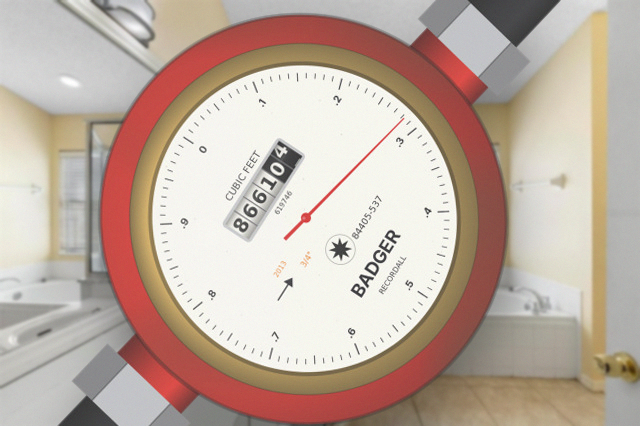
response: 866104.28; ft³
